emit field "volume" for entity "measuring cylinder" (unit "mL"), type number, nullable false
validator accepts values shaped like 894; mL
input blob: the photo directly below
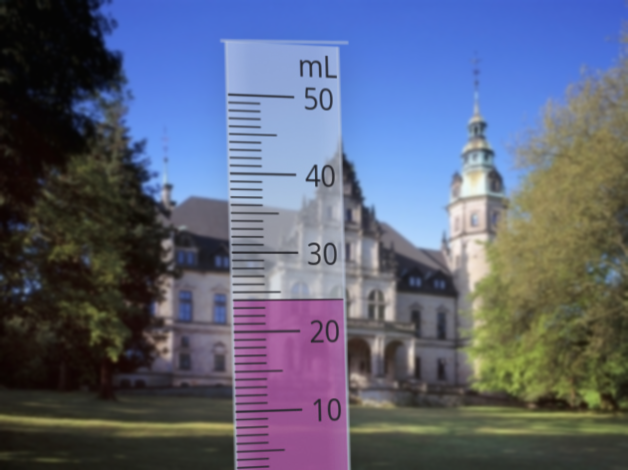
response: 24; mL
